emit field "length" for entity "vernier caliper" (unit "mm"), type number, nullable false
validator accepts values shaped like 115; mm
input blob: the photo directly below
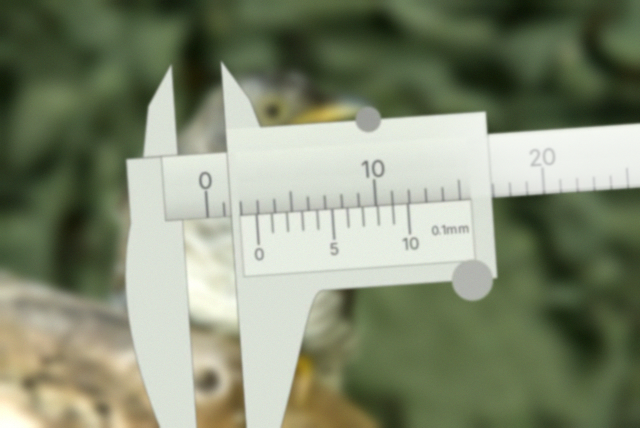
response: 2.9; mm
